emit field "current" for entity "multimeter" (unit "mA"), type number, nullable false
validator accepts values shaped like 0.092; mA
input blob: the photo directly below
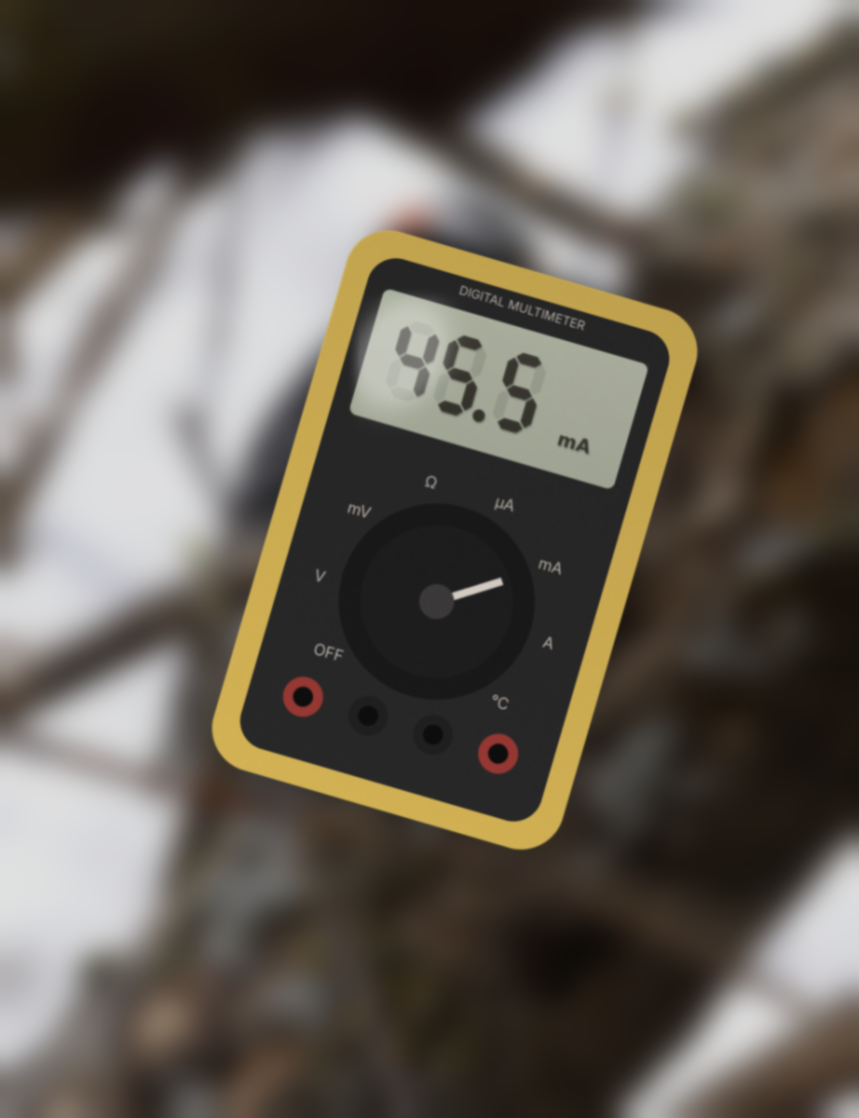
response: 45.5; mA
